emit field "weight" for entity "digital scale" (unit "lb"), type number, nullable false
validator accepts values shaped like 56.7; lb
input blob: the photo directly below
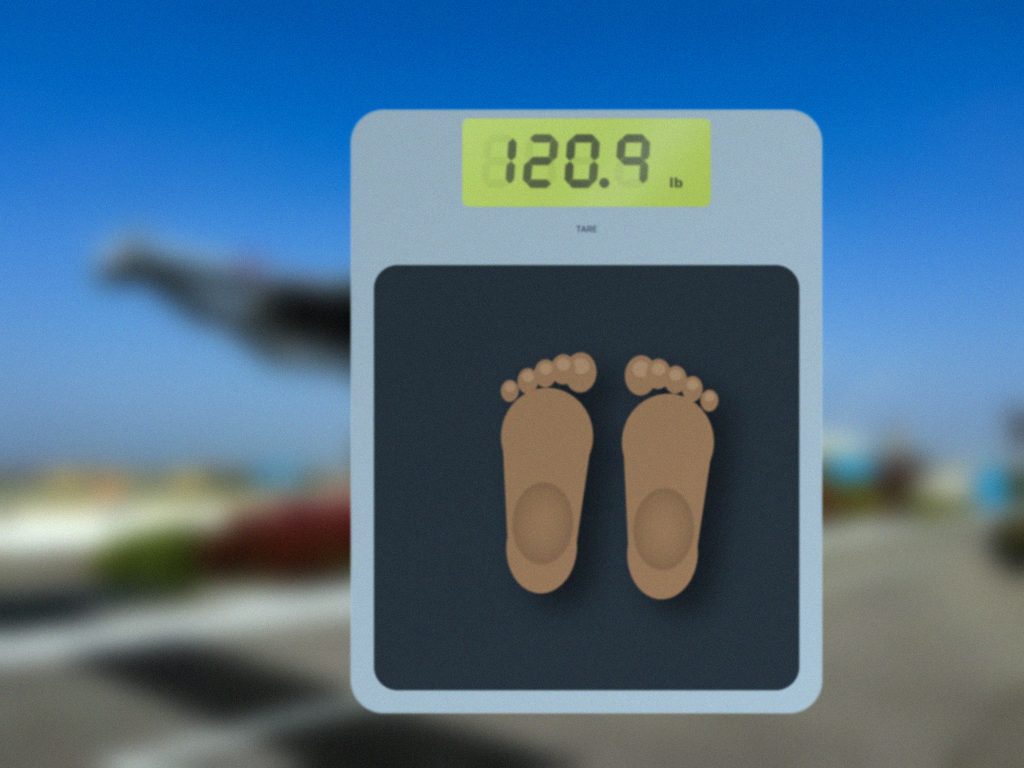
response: 120.9; lb
